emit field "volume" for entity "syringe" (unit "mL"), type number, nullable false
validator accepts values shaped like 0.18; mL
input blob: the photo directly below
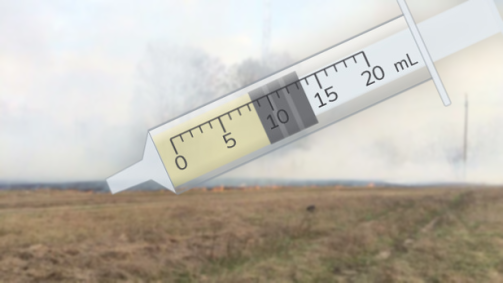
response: 8.5; mL
